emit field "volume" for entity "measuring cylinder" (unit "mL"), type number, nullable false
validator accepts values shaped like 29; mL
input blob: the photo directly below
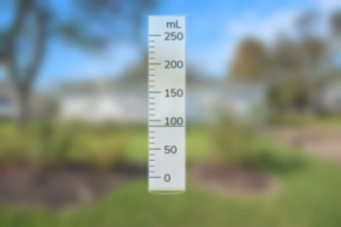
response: 90; mL
